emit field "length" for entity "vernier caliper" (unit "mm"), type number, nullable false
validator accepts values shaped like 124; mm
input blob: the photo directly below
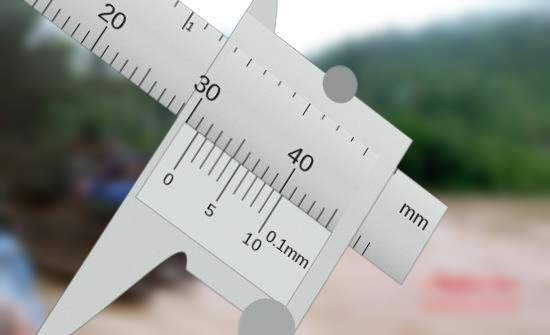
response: 31.3; mm
